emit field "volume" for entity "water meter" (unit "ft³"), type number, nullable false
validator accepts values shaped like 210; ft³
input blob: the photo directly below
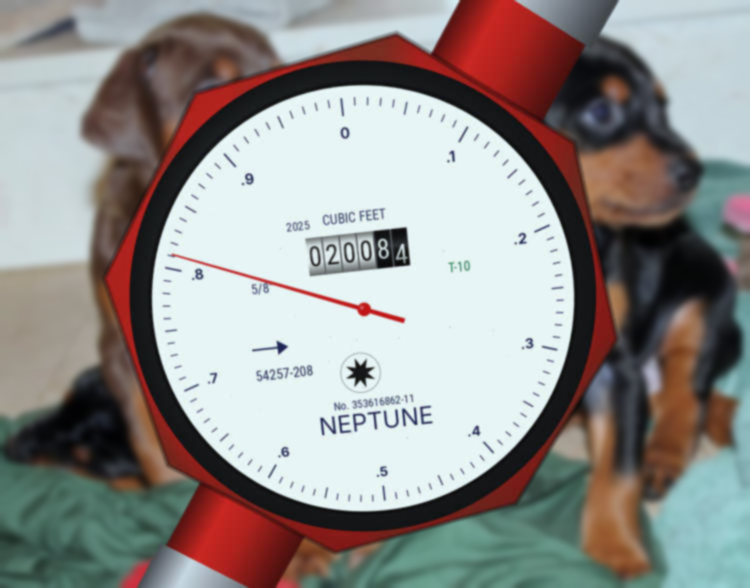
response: 20083.81; ft³
